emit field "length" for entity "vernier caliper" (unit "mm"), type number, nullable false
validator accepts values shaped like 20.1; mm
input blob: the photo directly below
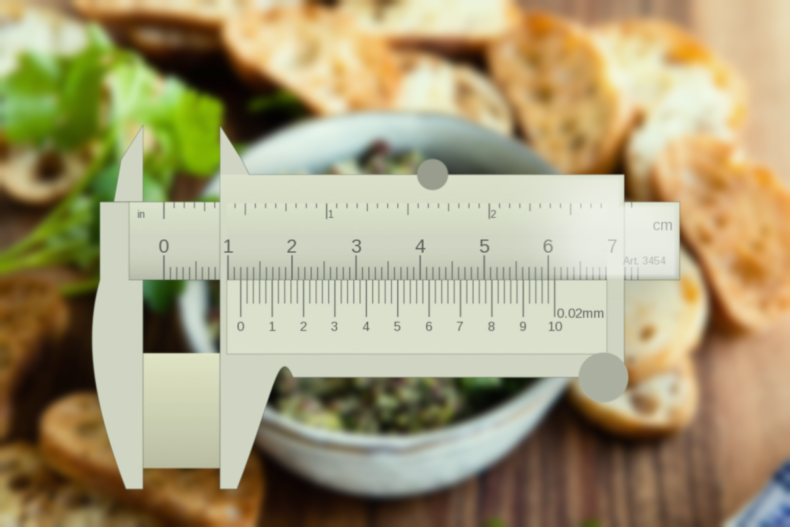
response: 12.0; mm
